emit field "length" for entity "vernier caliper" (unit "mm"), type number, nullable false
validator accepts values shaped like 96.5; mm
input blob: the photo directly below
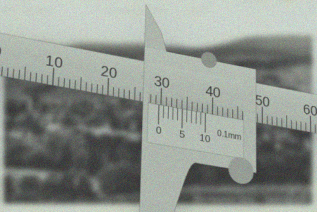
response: 29.6; mm
